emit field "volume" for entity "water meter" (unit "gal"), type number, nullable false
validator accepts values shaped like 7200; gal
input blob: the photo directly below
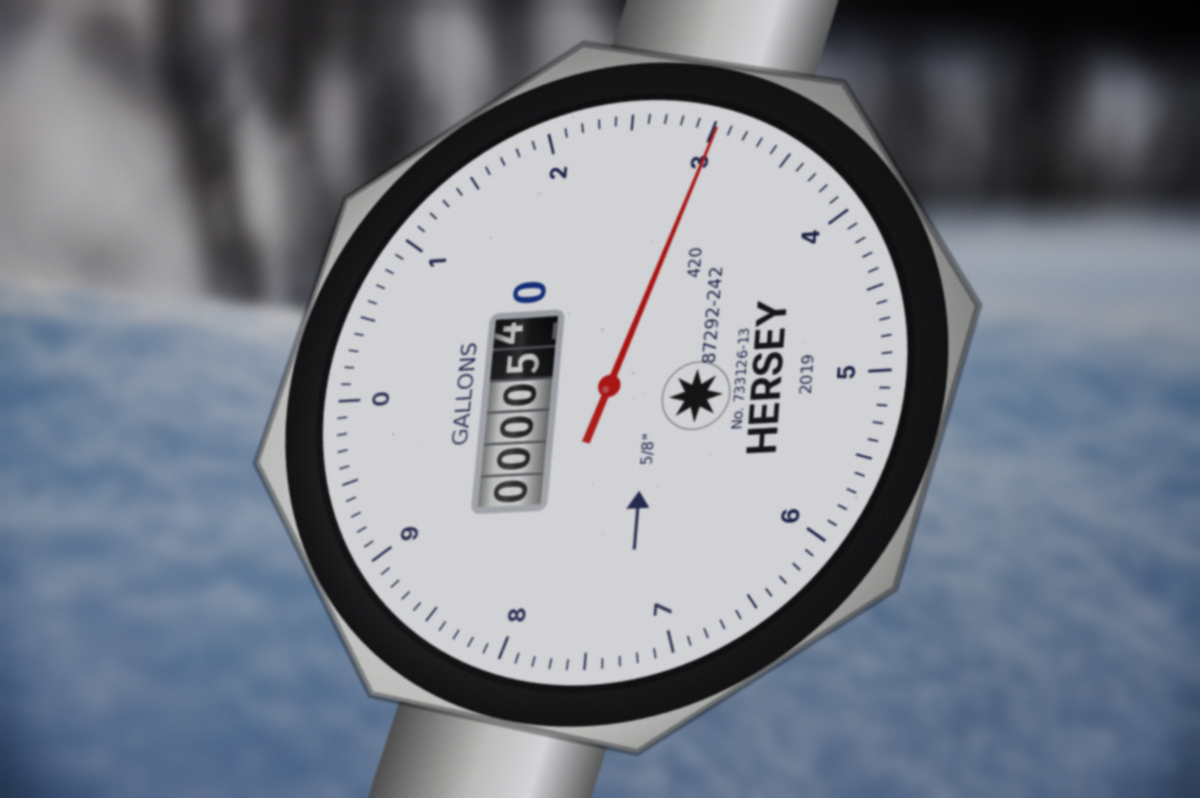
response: 543.0; gal
